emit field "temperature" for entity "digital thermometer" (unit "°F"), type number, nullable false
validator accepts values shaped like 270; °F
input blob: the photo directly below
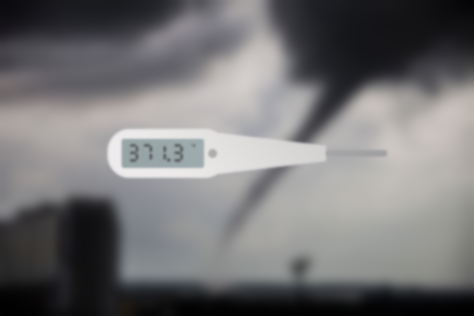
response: 371.3; °F
